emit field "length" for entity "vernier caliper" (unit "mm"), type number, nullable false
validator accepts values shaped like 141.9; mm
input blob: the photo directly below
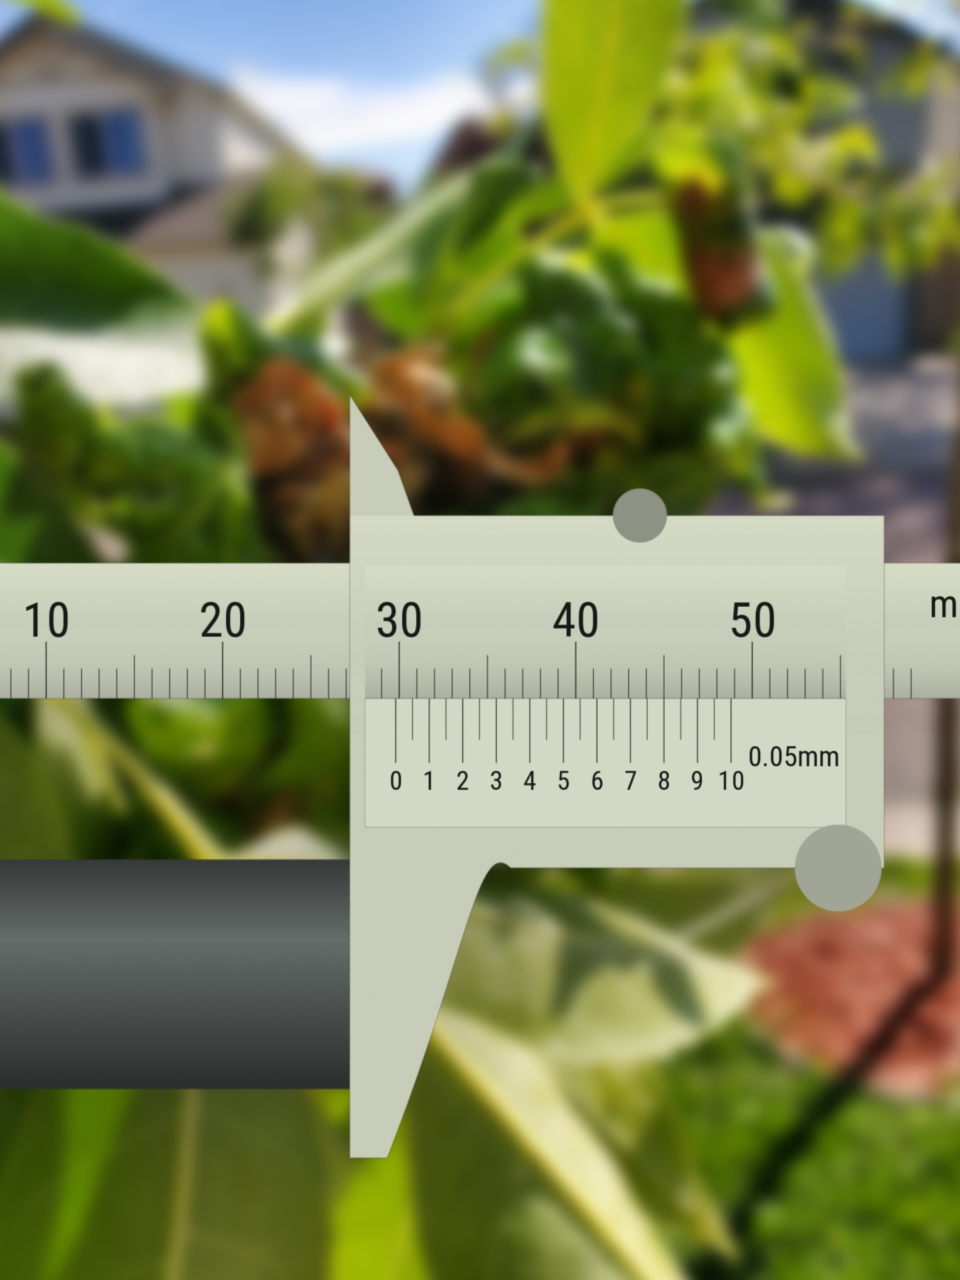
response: 29.8; mm
